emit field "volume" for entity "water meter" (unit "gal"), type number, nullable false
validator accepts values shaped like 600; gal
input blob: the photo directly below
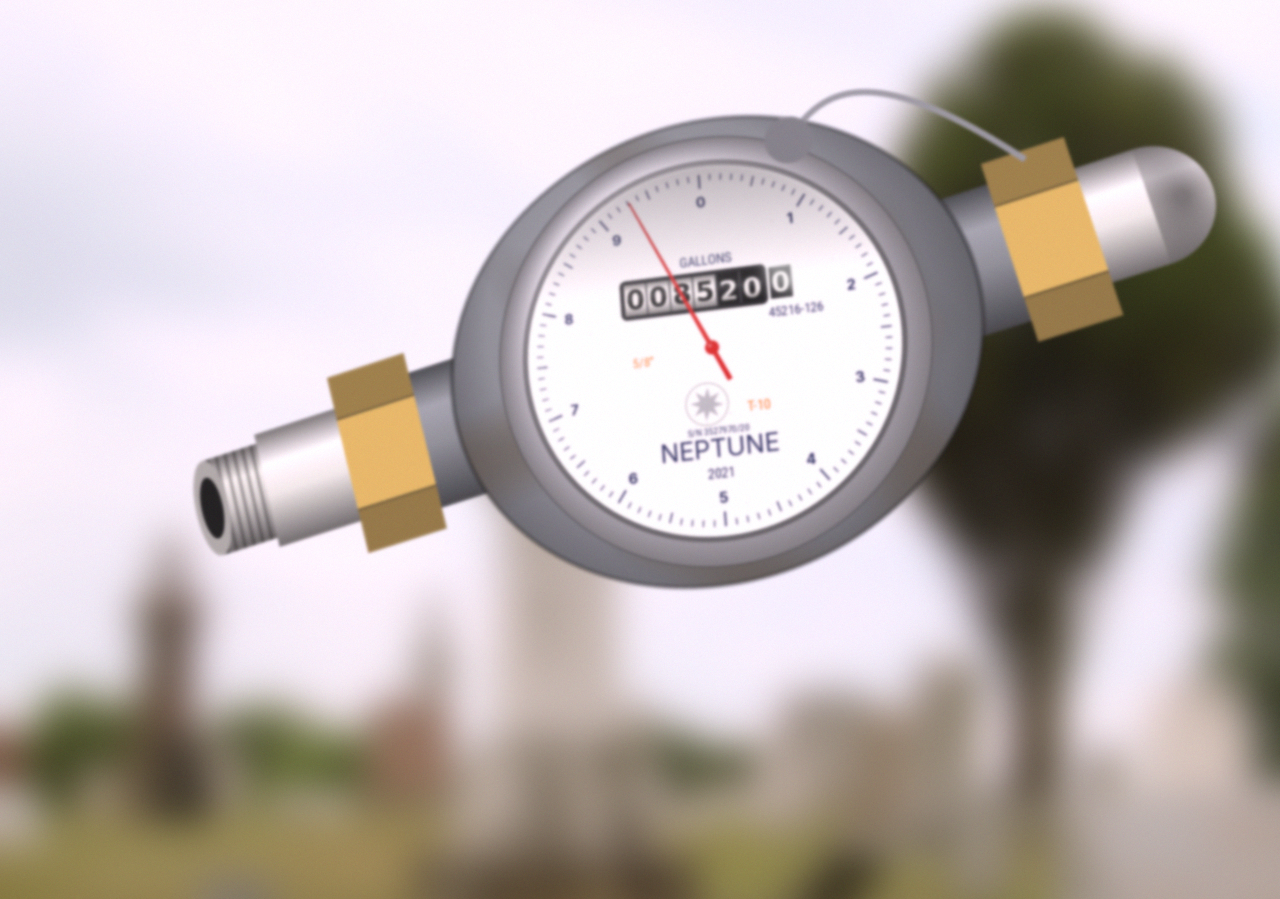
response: 85199.3; gal
